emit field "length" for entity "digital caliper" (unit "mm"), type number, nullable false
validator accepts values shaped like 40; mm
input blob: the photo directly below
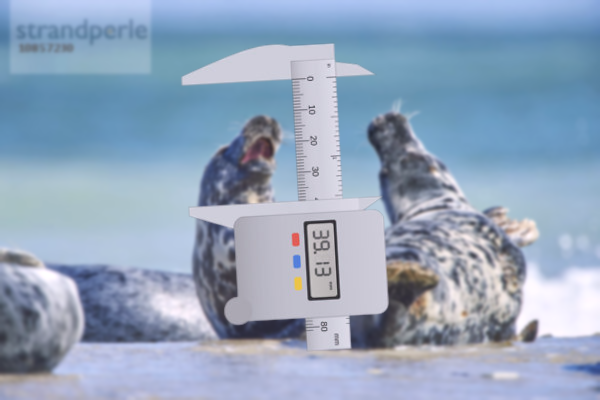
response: 39.13; mm
